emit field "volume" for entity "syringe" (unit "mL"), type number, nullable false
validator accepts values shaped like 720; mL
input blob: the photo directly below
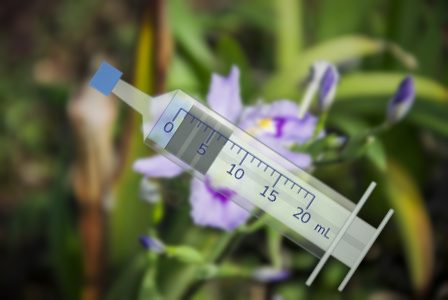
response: 1; mL
